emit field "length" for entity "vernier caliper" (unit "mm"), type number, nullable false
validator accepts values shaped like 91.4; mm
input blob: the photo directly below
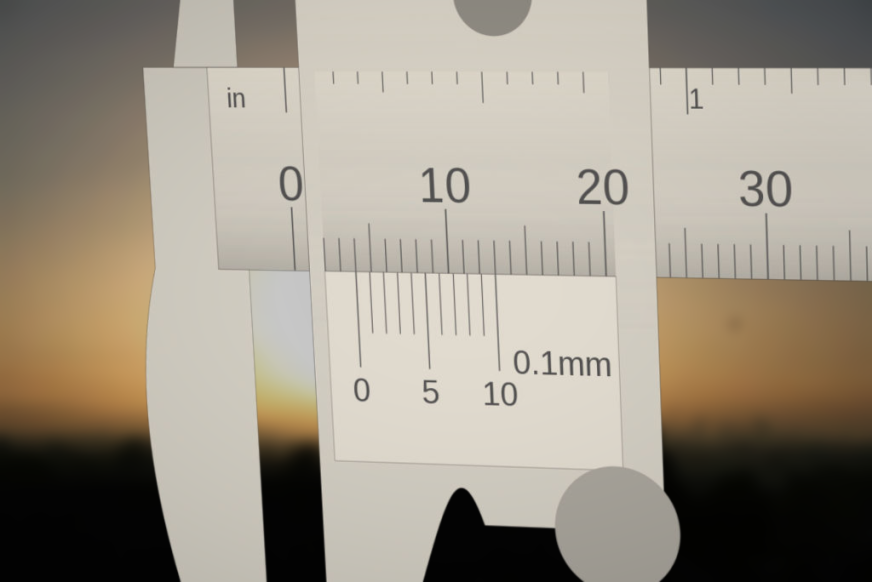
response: 4.0; mm
